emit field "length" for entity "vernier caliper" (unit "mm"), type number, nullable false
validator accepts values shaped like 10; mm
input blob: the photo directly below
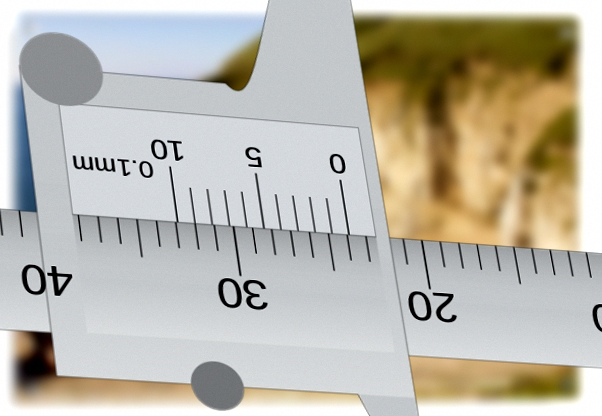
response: 23.9; mm
